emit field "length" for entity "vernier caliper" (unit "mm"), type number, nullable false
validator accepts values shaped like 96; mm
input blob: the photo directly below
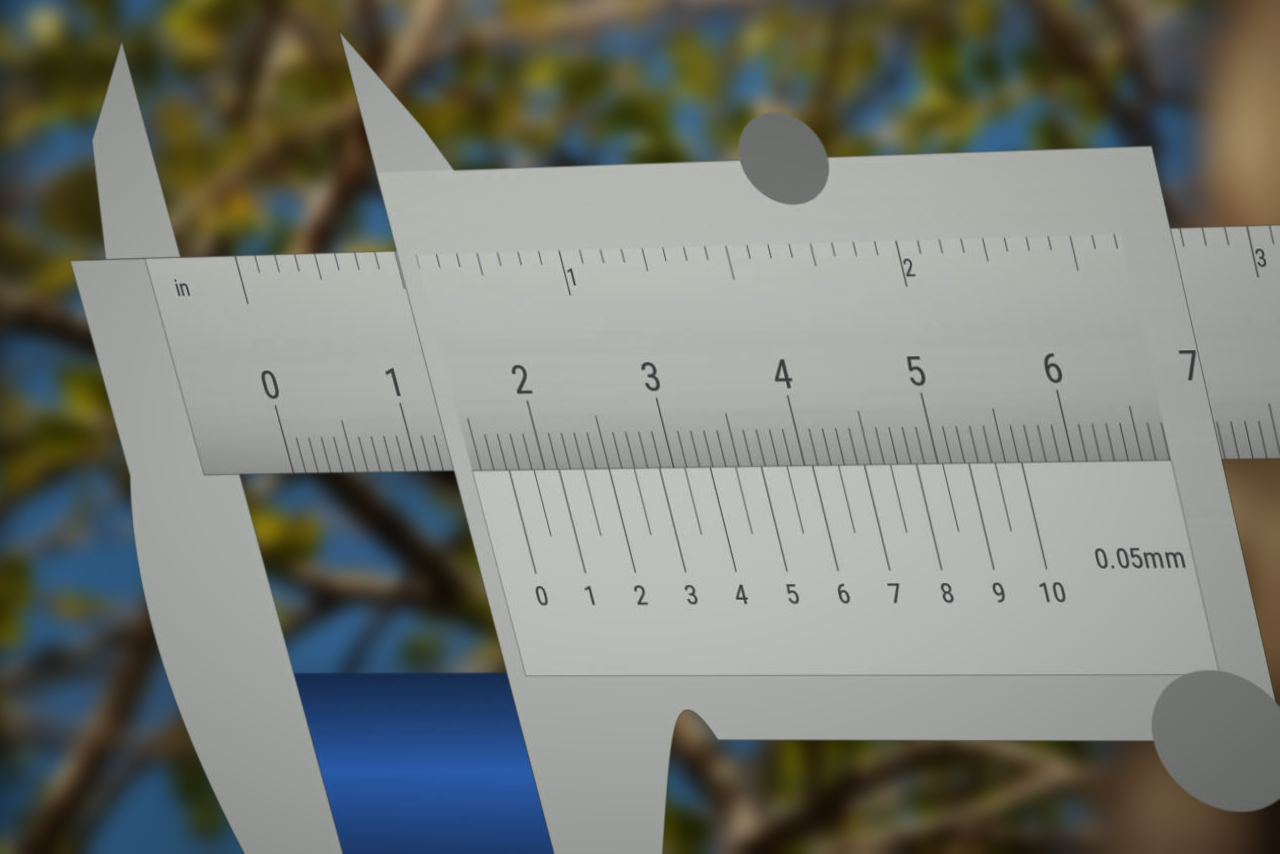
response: 17.2; mm
